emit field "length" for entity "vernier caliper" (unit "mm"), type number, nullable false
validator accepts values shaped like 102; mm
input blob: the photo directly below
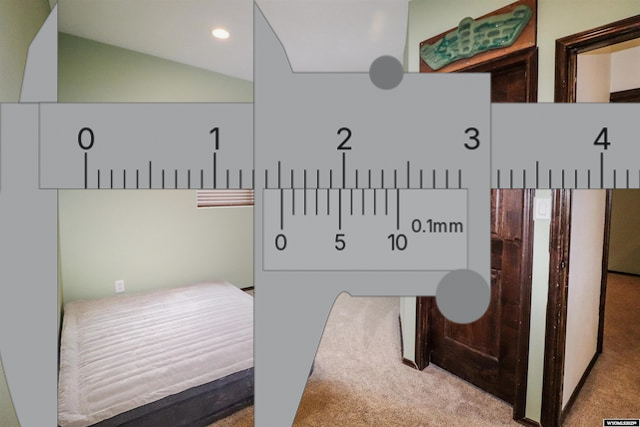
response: 15.2; mm
